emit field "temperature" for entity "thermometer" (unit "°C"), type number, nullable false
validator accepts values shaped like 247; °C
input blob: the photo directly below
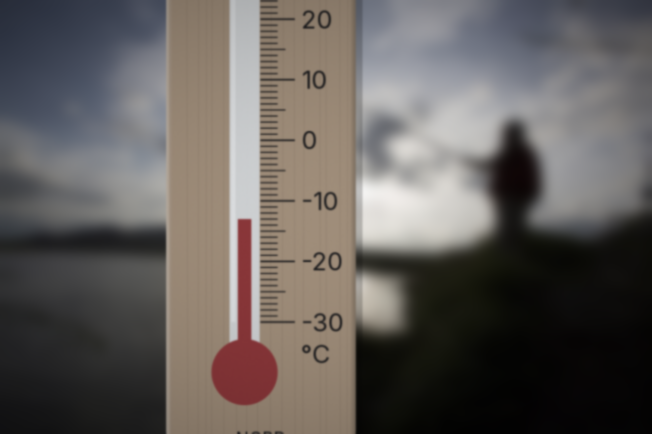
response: -13; °C
